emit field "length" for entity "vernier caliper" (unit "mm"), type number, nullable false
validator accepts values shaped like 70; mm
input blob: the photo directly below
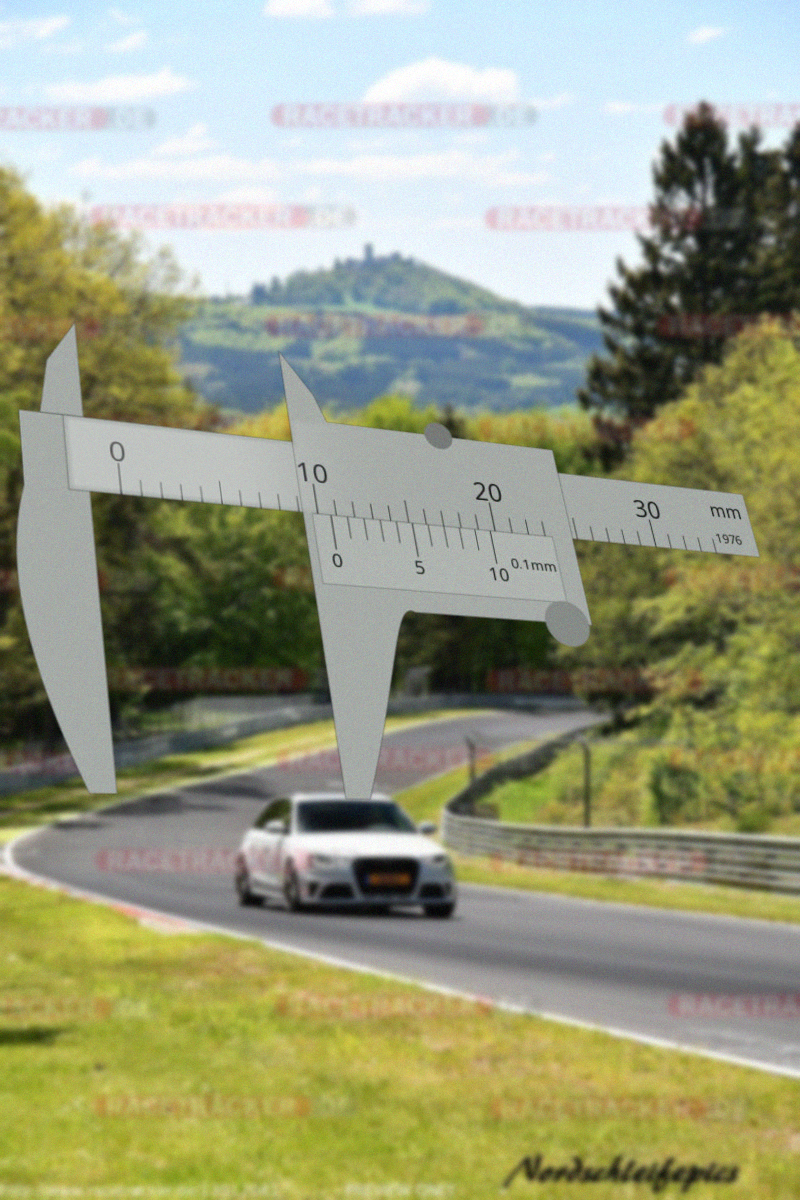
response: 10.7; mm
